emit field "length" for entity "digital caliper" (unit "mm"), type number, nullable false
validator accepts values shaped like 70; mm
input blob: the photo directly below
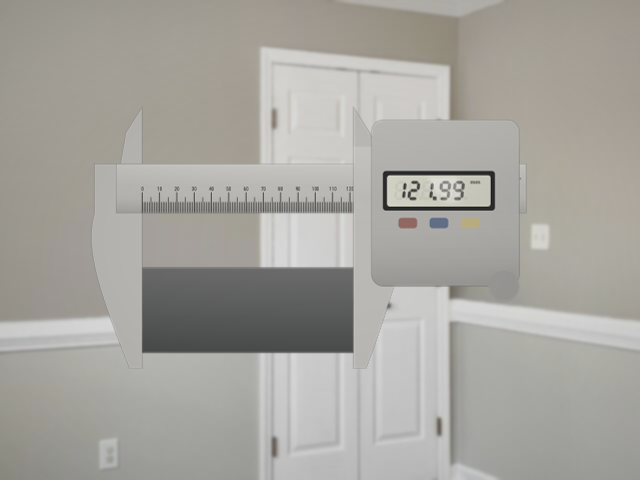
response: 121.99; mm
